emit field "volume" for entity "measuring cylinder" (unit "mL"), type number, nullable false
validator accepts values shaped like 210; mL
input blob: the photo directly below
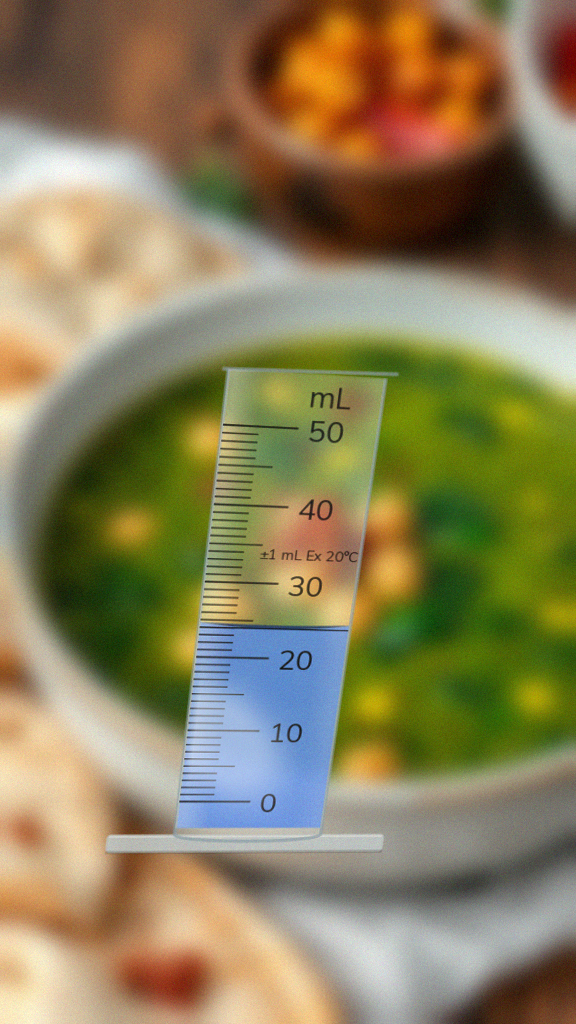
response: 24; mL
